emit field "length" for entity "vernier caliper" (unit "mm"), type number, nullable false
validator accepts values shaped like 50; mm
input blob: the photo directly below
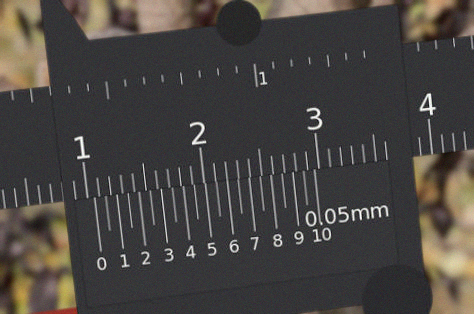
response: 10.6; mm
